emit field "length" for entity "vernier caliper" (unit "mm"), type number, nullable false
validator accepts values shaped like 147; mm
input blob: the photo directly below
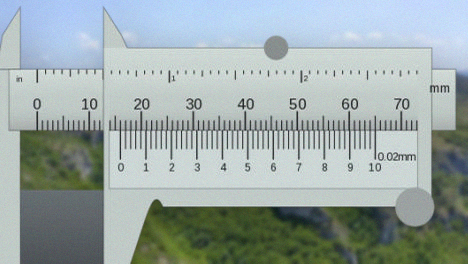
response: 16.0; mm
